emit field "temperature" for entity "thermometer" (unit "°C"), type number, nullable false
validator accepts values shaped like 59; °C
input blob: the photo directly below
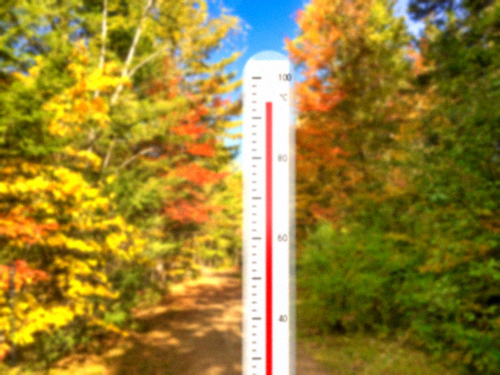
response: 94; °C
